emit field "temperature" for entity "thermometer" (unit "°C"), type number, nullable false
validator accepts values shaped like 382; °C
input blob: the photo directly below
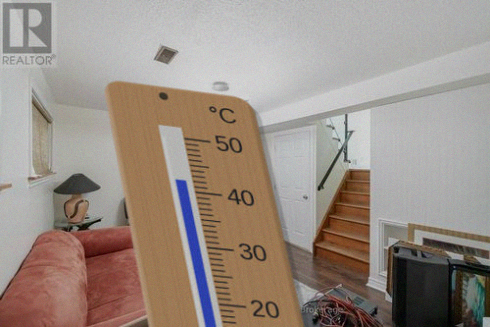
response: 42; °C
